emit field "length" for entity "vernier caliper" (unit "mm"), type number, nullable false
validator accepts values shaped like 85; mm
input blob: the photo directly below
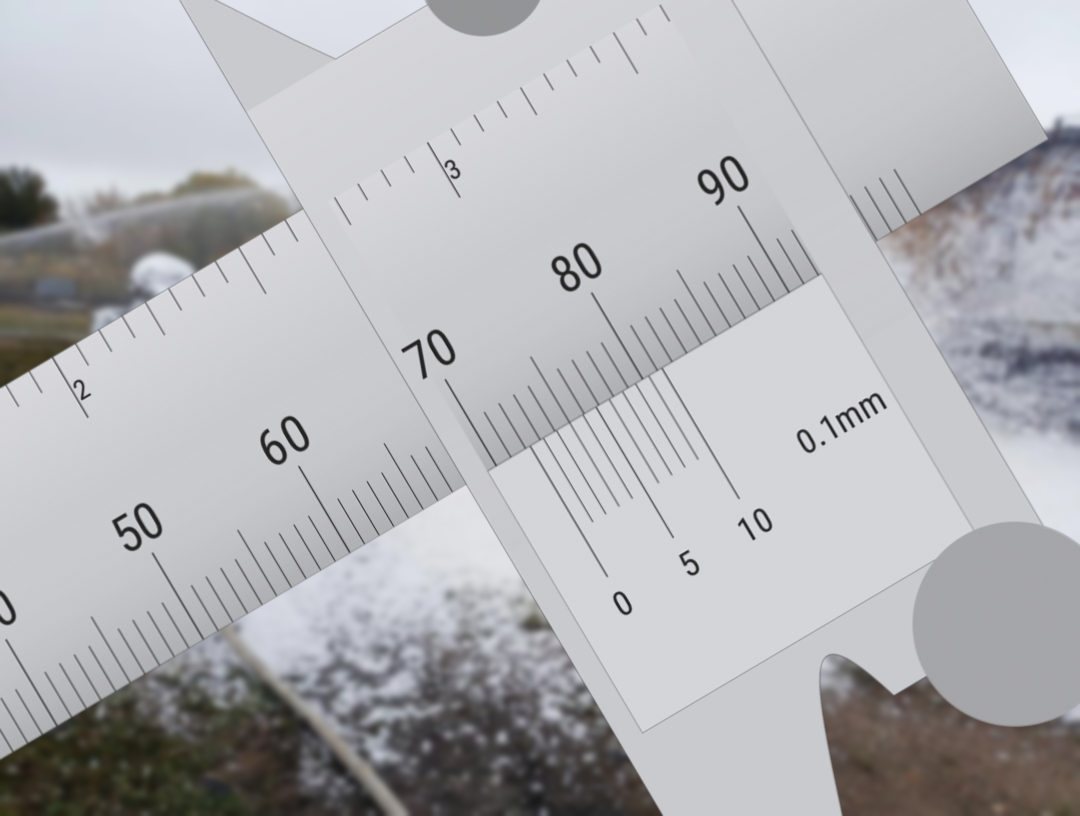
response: 72.3; mm
